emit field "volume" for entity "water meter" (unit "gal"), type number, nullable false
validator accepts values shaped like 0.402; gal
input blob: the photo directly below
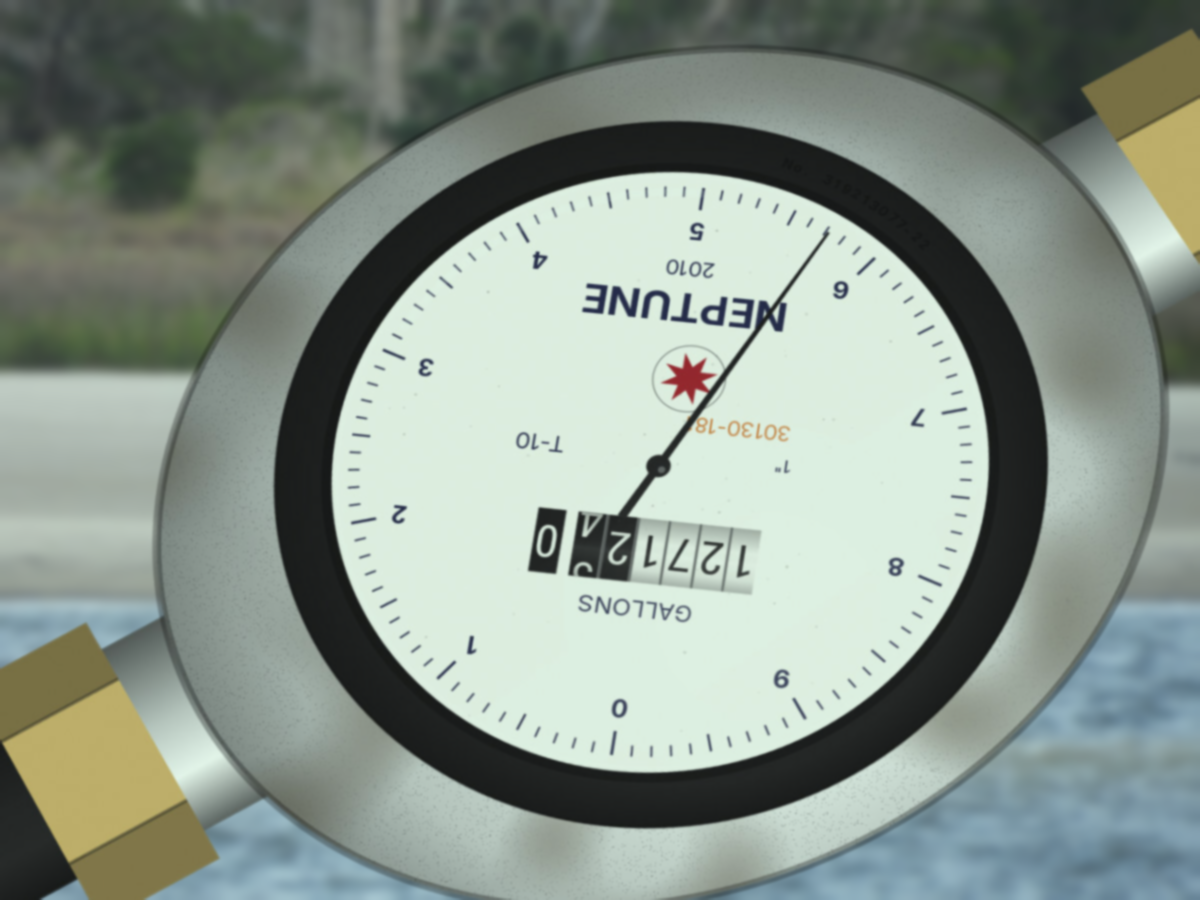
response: 1271235.7; gal
